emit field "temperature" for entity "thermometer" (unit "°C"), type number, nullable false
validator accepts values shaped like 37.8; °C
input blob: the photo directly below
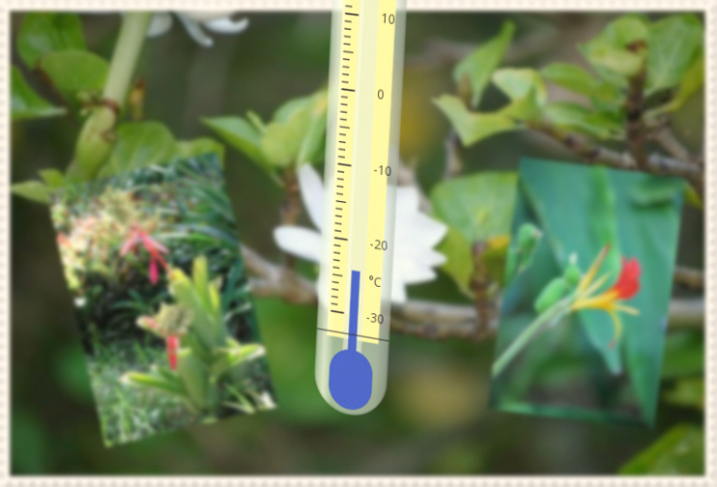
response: -24; °C
